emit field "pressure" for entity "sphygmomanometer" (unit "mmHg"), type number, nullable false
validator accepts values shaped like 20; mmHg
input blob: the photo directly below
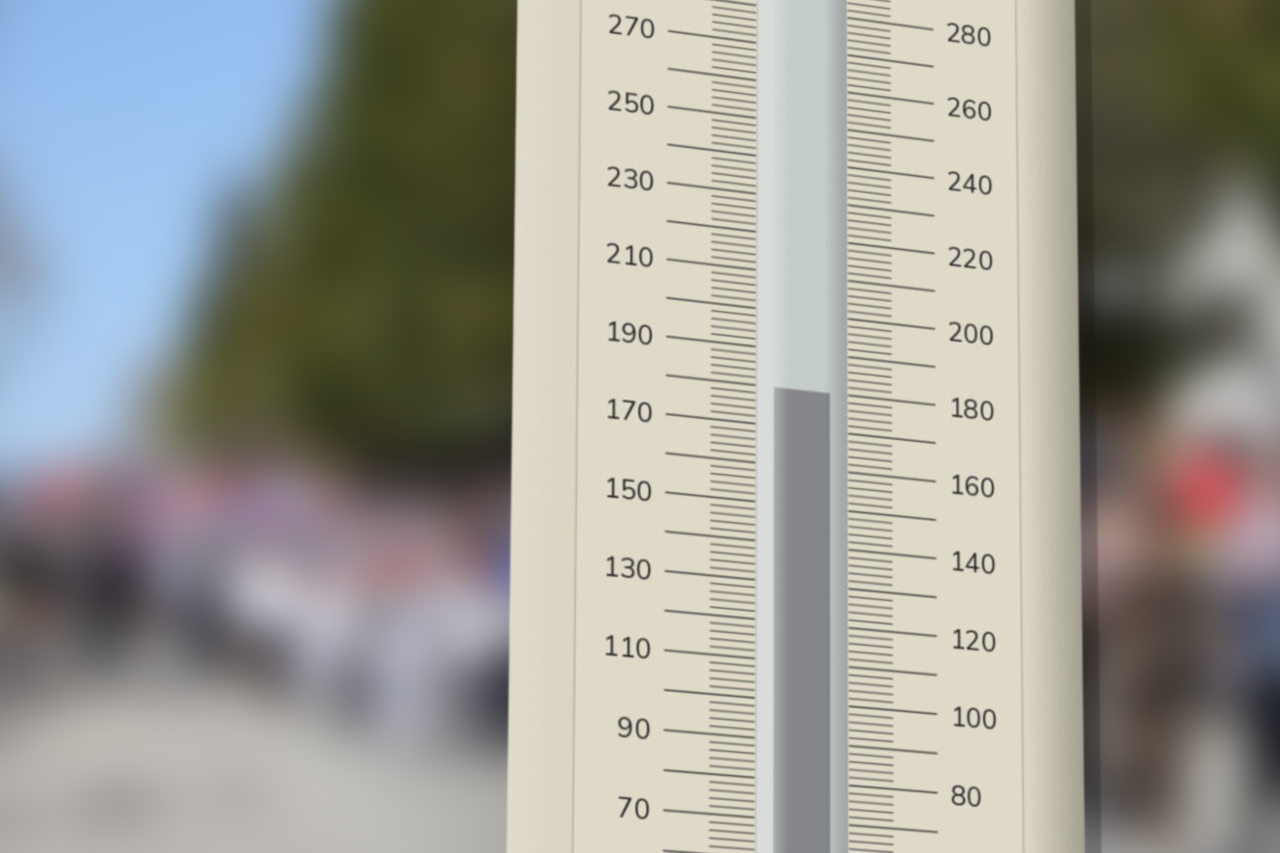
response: 180; mmHg
